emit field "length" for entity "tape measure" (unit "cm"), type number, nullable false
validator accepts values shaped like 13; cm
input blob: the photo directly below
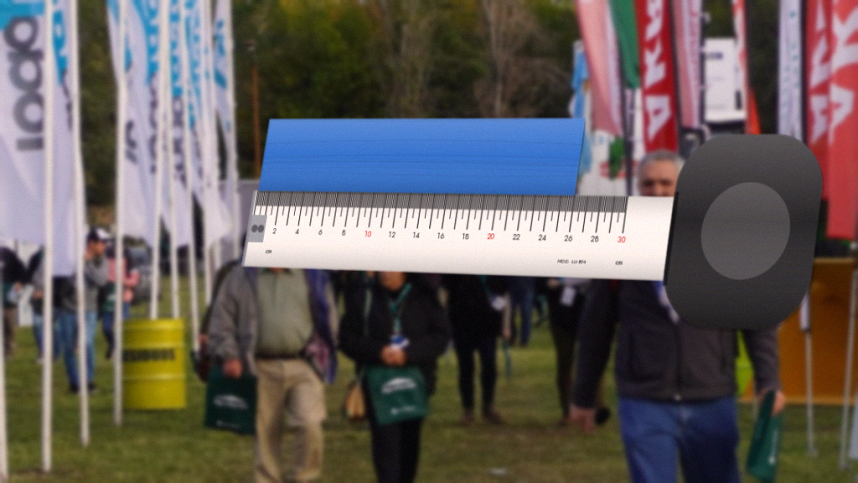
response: 26; cm
